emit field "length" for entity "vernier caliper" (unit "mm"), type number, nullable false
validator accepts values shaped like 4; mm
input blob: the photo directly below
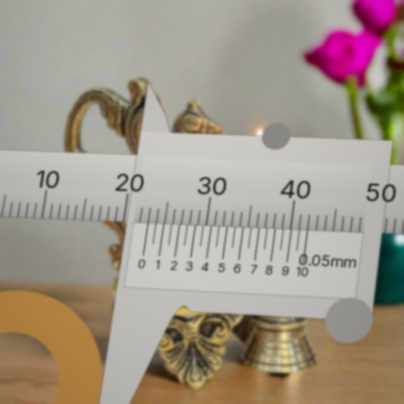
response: 23.0; mm
